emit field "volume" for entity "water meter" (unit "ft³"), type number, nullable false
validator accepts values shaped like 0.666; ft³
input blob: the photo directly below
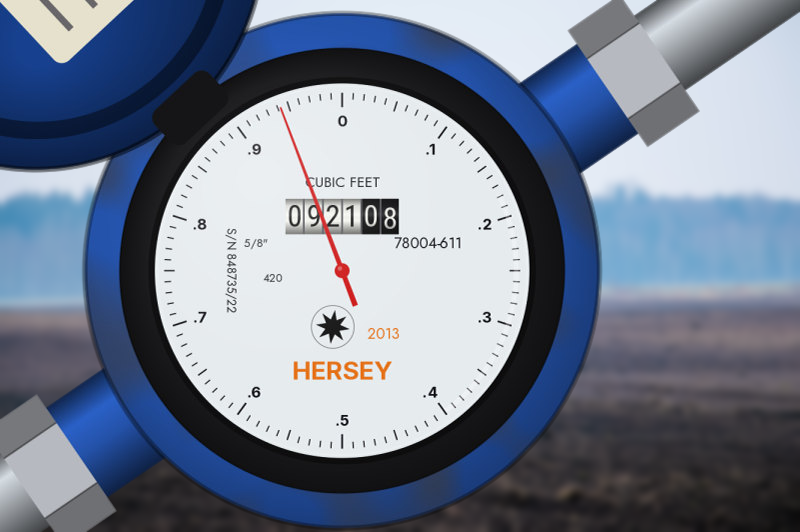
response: 92107.94; ft³
